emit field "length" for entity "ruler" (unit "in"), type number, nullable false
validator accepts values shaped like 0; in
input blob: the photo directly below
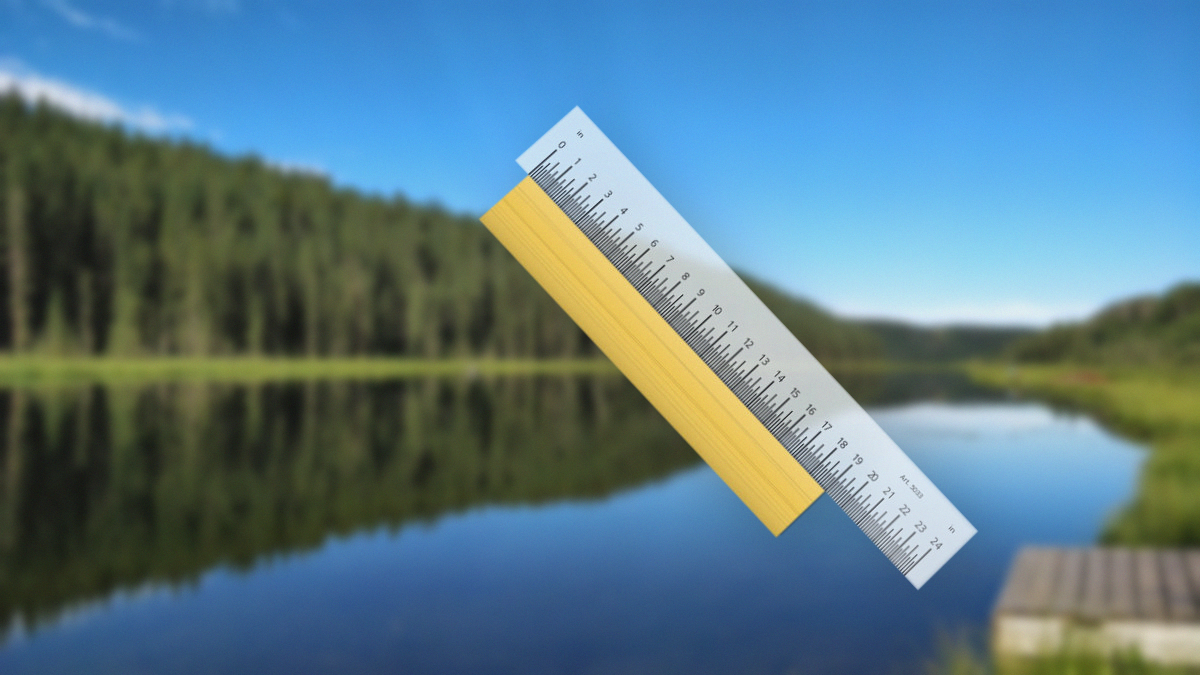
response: 19; in
